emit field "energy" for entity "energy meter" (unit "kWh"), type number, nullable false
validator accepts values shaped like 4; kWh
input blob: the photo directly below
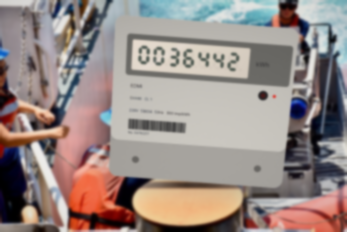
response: 36442; kWh
